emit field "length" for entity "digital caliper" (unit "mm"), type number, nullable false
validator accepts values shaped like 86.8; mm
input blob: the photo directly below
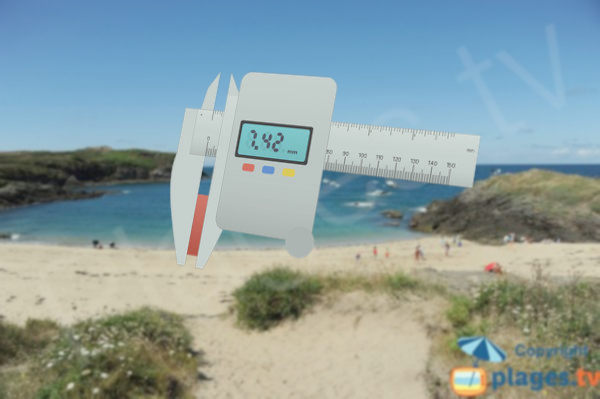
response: 7.42; mm
